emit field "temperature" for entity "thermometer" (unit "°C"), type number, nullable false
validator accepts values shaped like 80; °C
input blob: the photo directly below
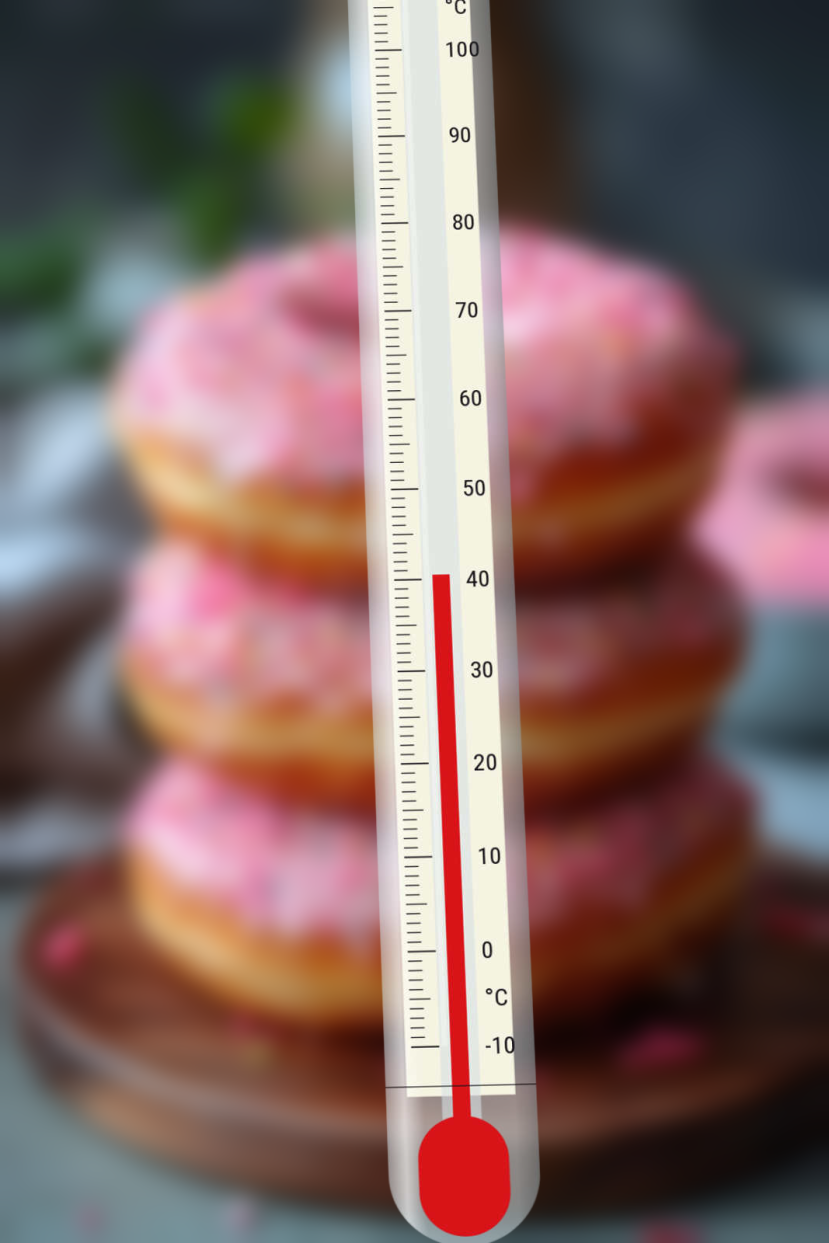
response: 40.5; °C
